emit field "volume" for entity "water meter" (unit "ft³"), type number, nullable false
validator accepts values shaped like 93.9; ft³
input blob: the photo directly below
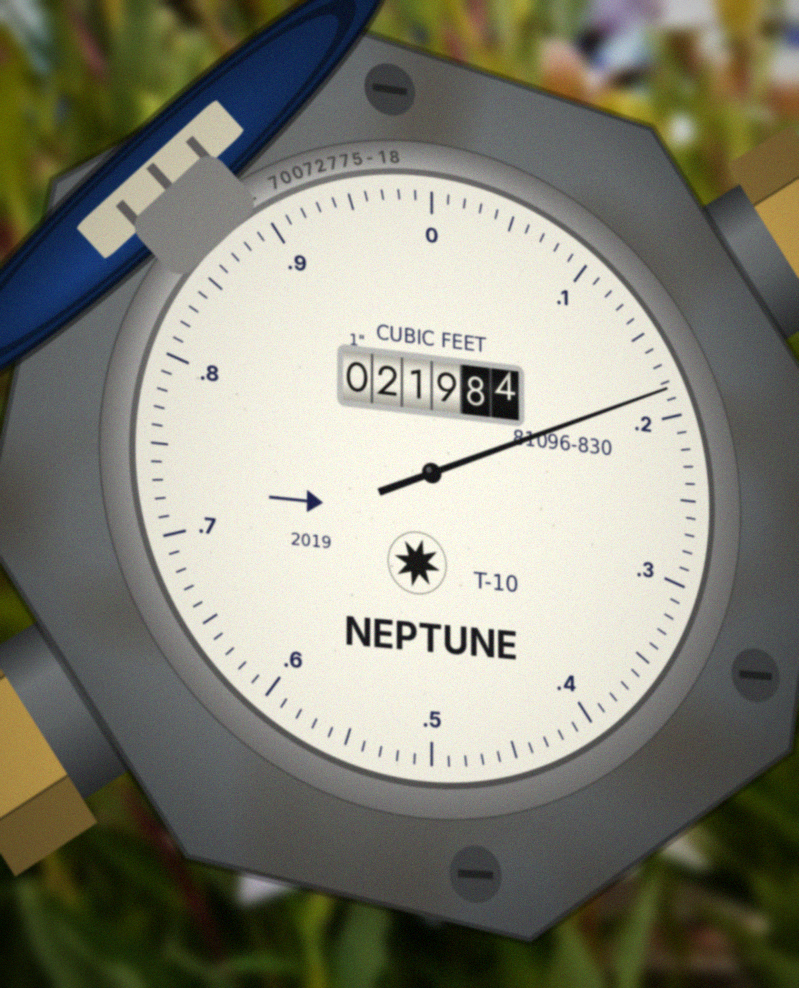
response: 21984.18; ft³
